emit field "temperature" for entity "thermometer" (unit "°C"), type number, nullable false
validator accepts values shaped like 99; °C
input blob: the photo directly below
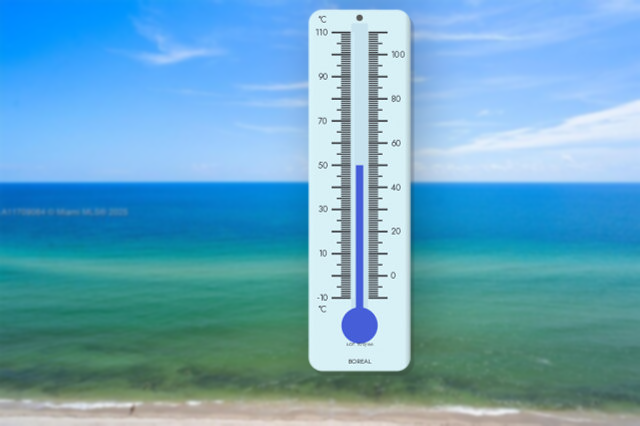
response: 50; °C
